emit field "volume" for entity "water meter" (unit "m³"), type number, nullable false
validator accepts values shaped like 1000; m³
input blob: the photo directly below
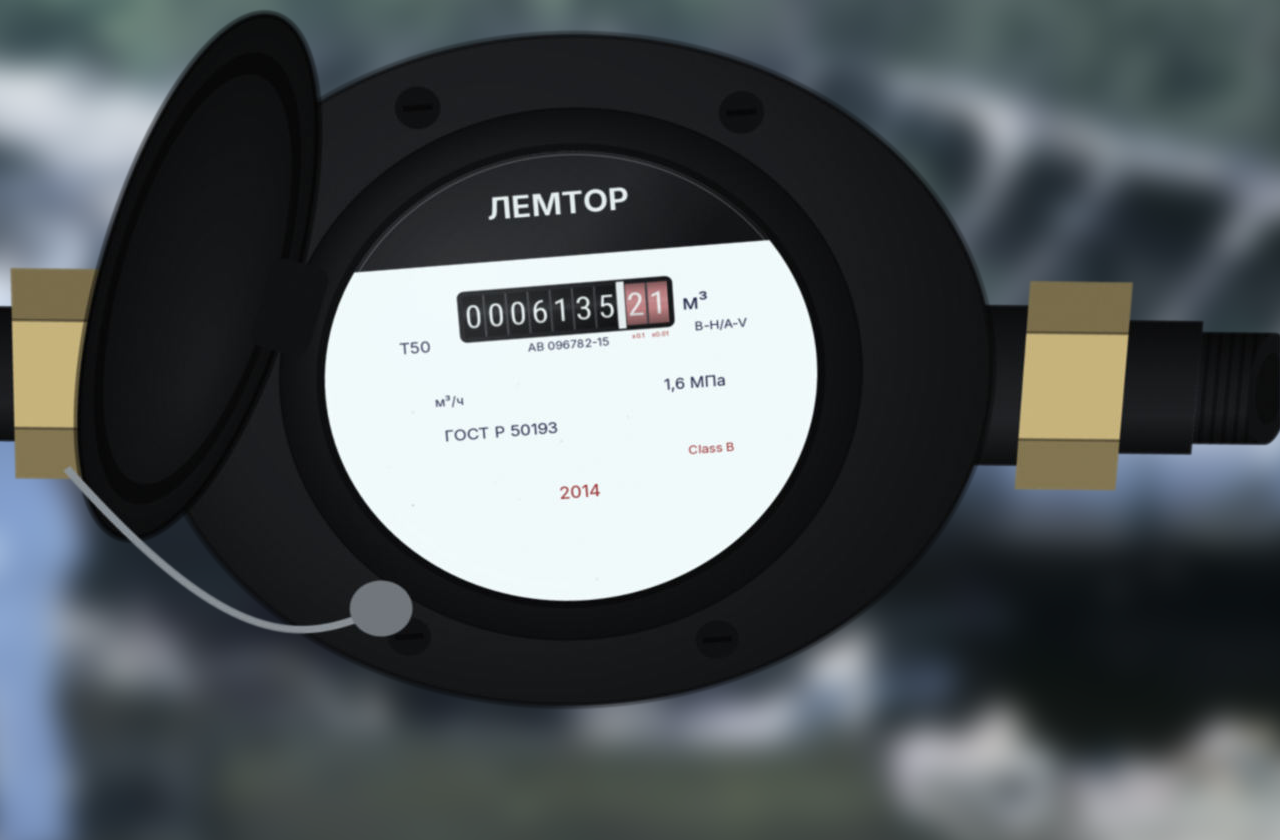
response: 6135.21; m³
